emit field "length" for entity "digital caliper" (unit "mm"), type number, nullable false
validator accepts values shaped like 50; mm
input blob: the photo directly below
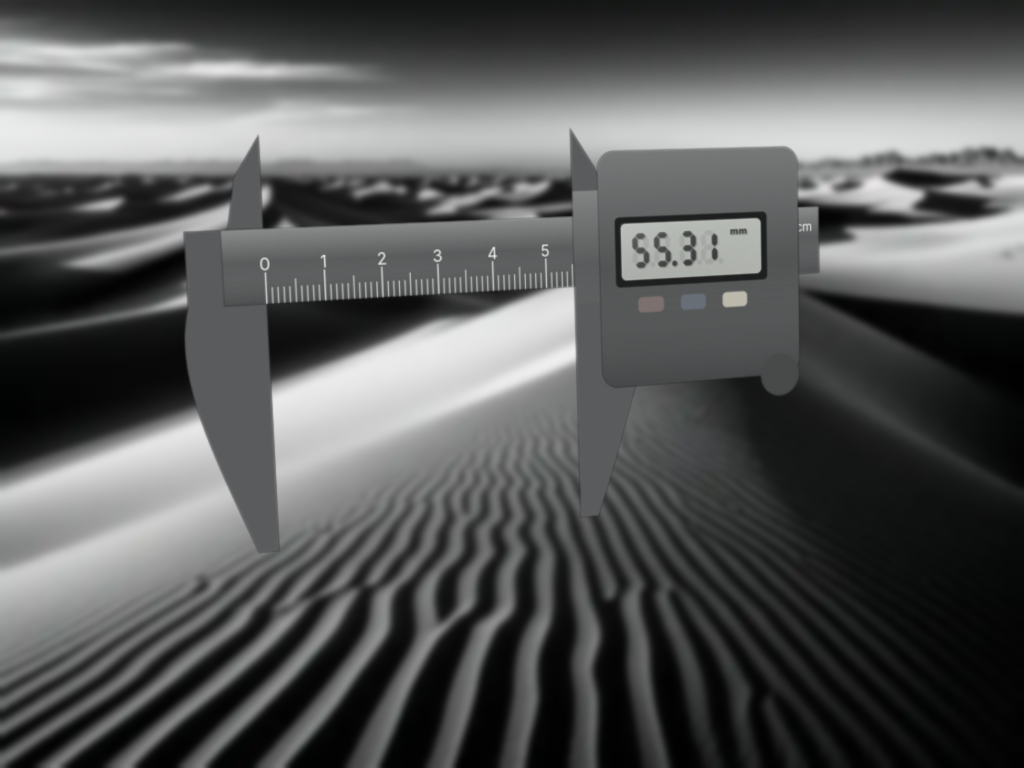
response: 55.31; mm
